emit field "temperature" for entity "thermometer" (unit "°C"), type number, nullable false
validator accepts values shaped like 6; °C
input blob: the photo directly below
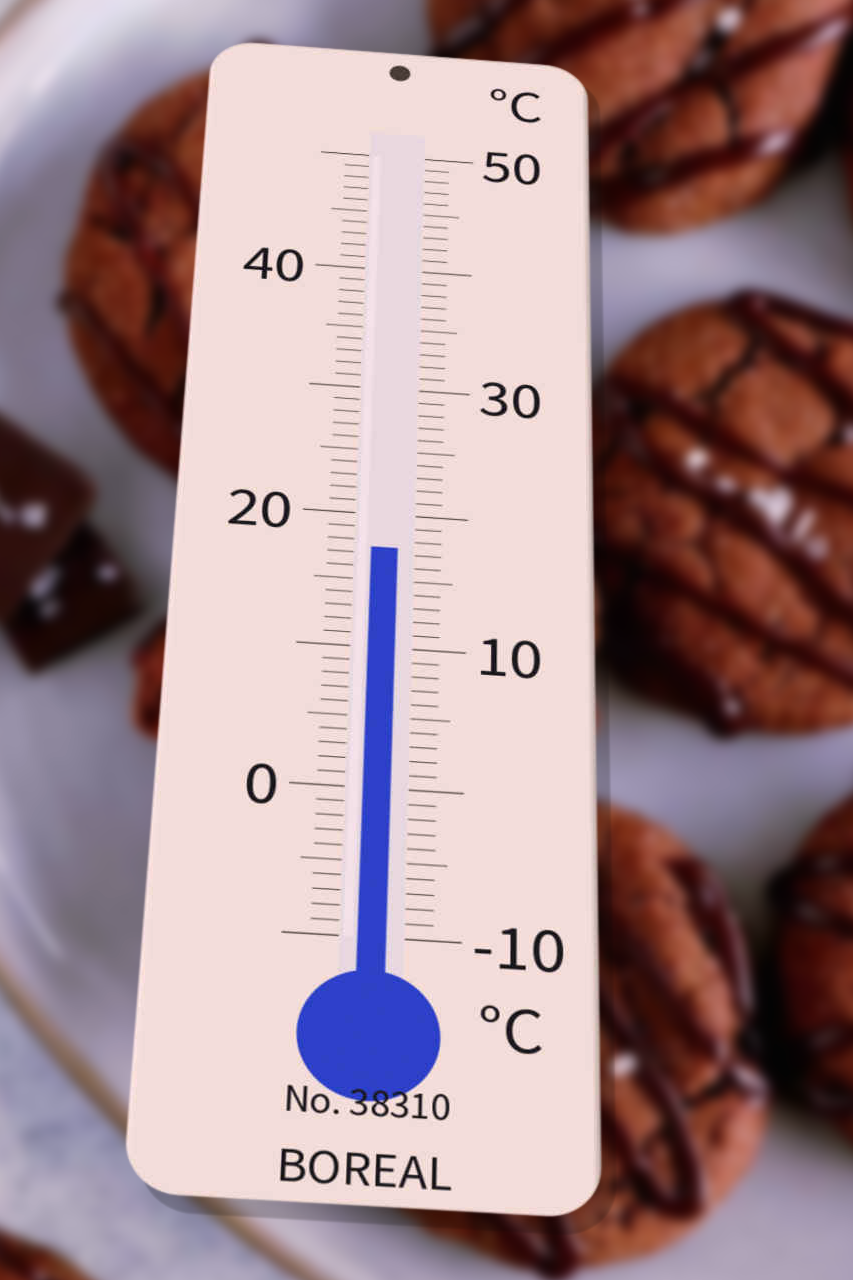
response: 17.5; °C
